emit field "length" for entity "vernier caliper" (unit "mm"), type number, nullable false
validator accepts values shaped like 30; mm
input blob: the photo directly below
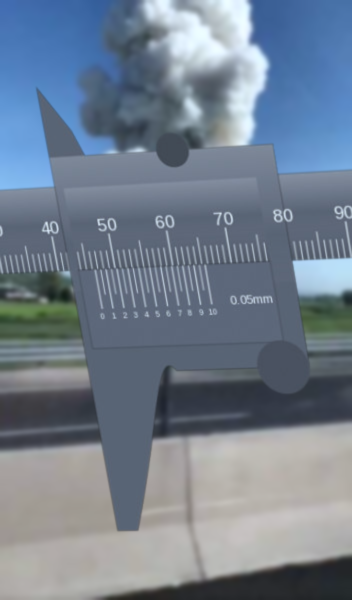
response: 46.5; mm
